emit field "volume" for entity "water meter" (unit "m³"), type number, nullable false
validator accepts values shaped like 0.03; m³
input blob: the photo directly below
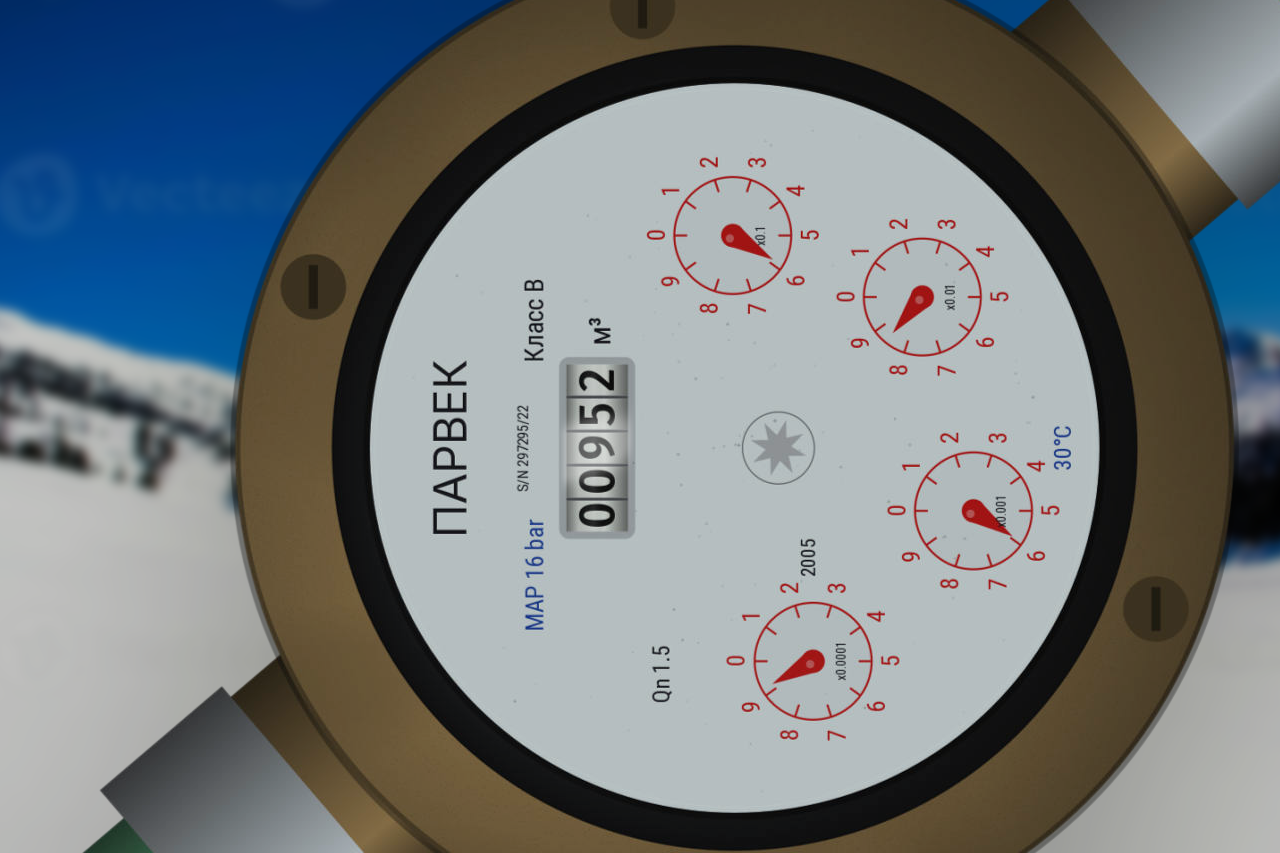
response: 952.5859; m³
